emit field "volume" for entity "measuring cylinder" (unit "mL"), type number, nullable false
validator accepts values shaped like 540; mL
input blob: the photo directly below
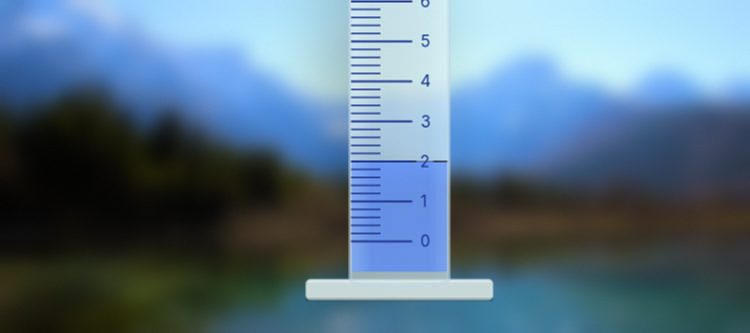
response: 2; mL
